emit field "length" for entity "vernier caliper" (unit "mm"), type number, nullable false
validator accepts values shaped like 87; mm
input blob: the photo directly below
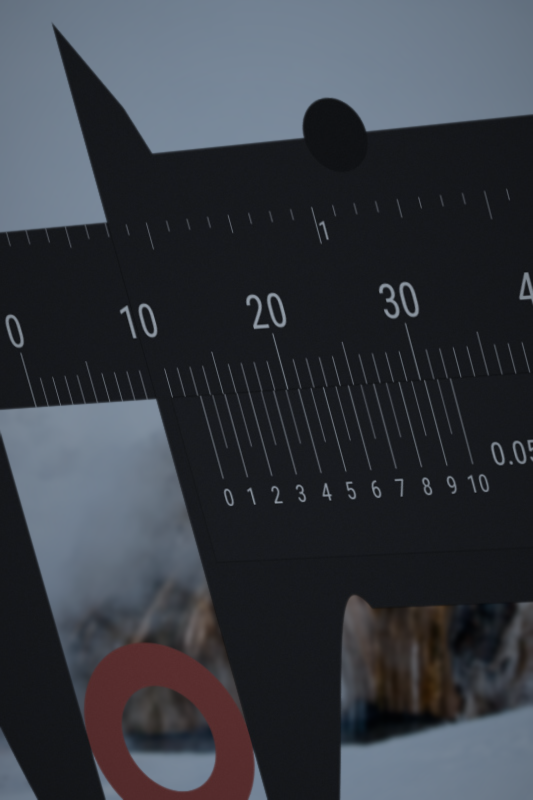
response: 13.2; mm
